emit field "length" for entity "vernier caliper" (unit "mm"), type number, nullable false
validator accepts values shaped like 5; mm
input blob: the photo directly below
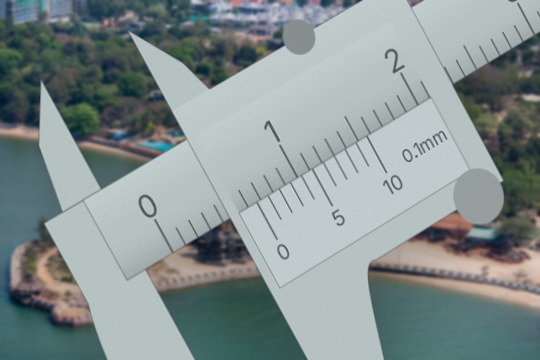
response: 6.7; mm
